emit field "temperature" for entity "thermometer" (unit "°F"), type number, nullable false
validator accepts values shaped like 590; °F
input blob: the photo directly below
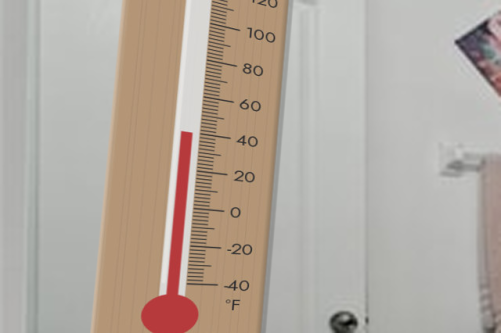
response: 40; °F
